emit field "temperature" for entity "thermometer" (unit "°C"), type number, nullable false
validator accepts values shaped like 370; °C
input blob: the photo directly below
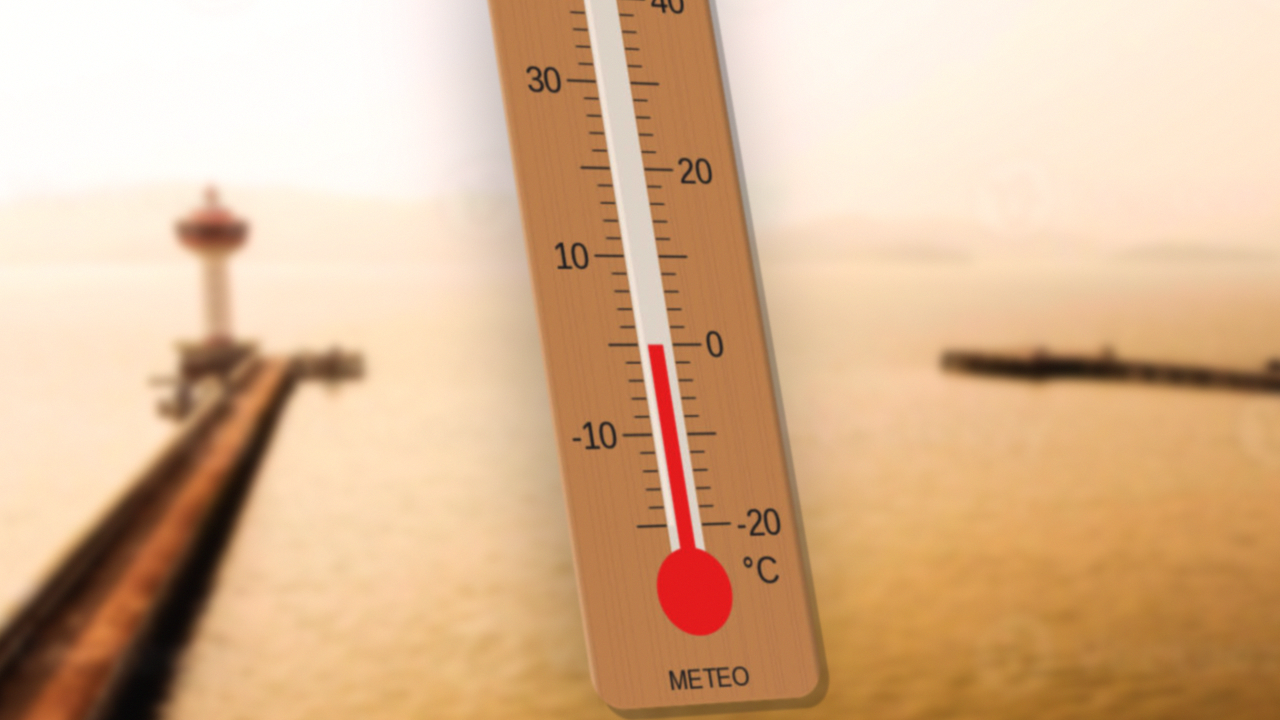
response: 0; °C
